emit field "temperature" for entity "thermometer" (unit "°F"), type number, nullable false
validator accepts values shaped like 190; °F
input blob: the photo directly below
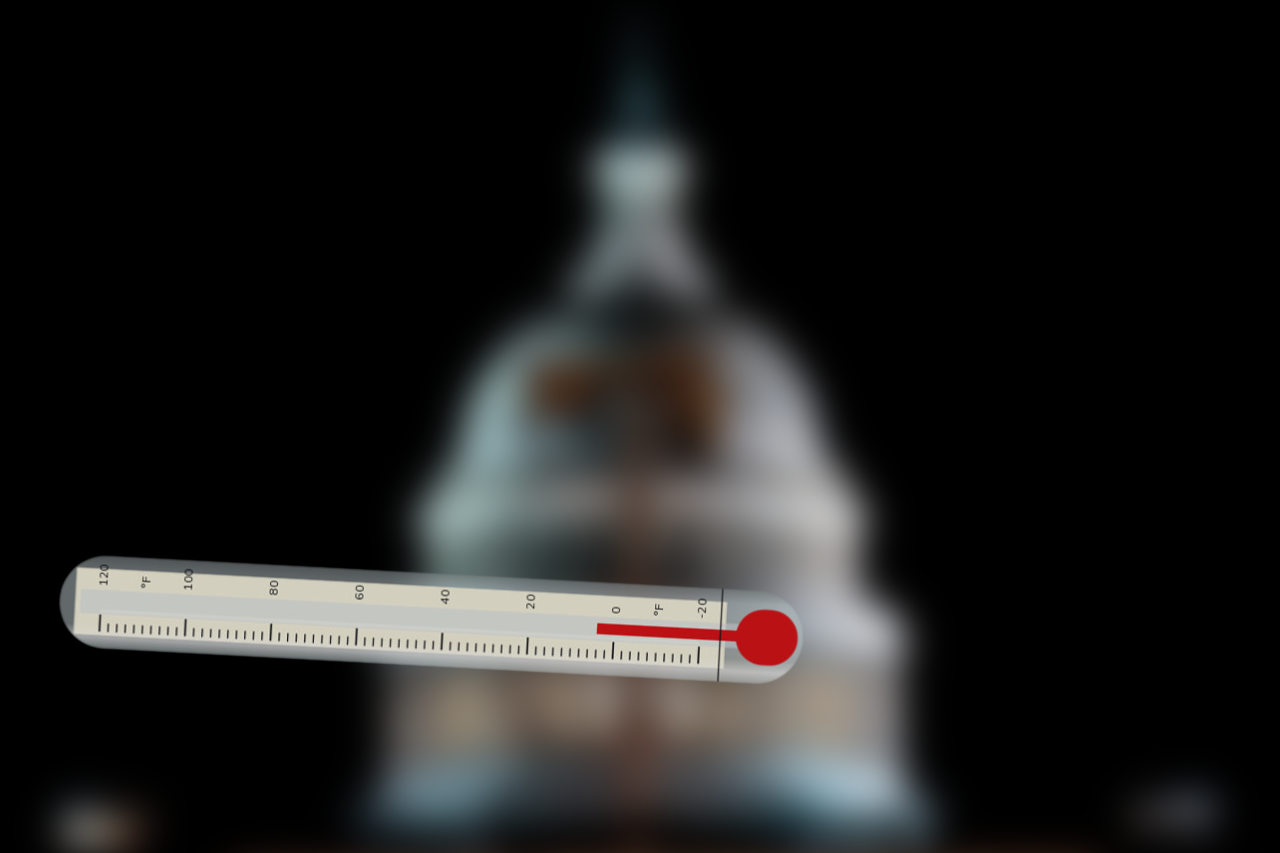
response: 4; °F
